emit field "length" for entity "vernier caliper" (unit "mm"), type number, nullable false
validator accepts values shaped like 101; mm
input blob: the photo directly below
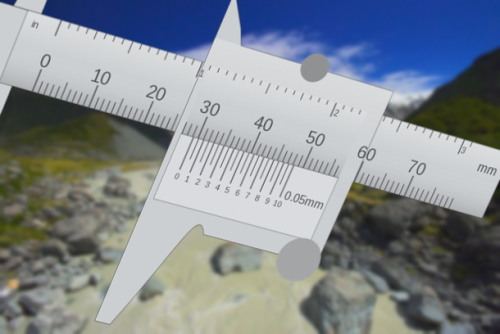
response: 29.2; mm
